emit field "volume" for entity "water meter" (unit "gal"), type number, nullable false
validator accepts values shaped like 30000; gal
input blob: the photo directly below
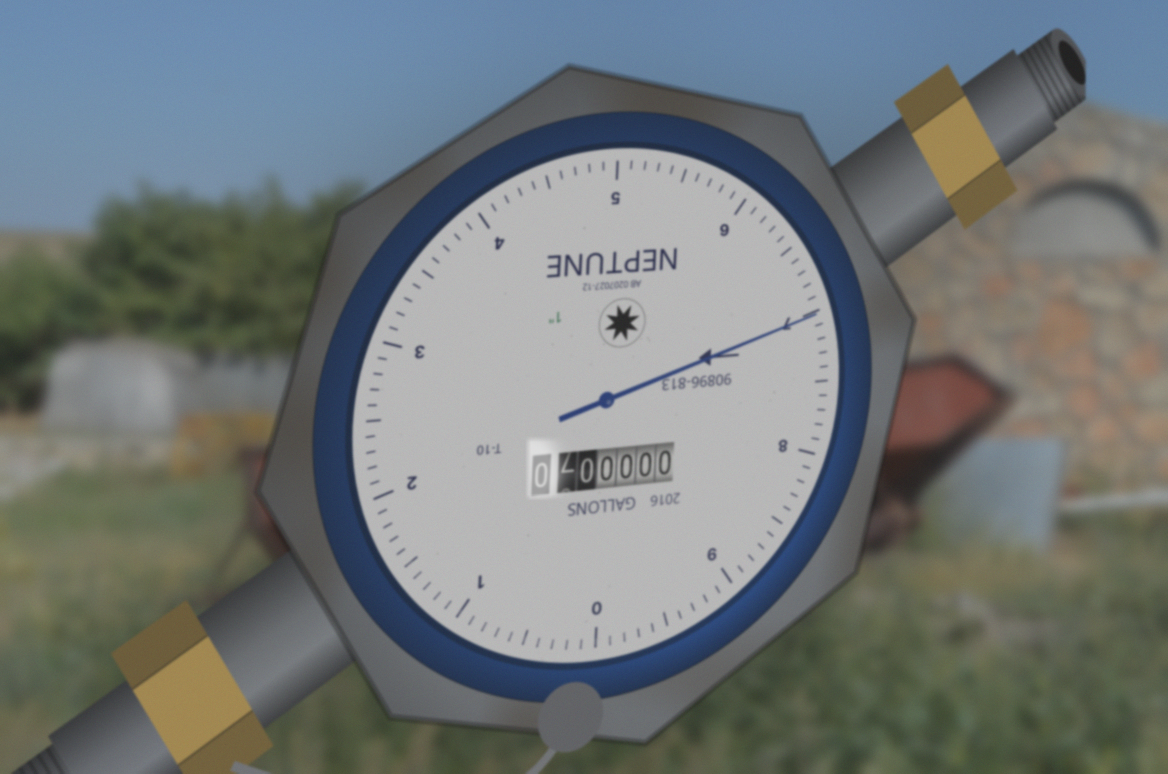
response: 67.0; gal
